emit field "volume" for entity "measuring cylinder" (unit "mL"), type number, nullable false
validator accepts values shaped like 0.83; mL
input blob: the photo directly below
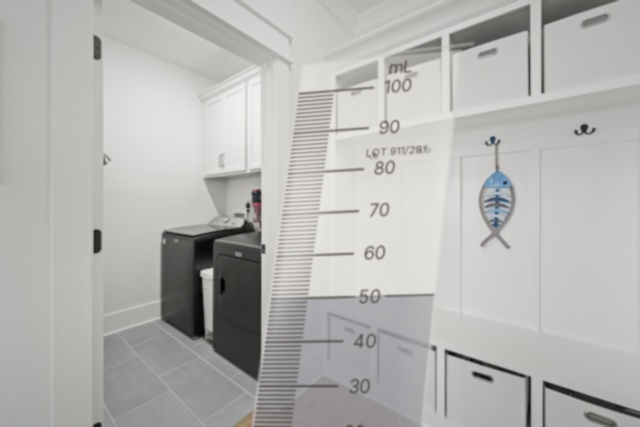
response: 50; mL
